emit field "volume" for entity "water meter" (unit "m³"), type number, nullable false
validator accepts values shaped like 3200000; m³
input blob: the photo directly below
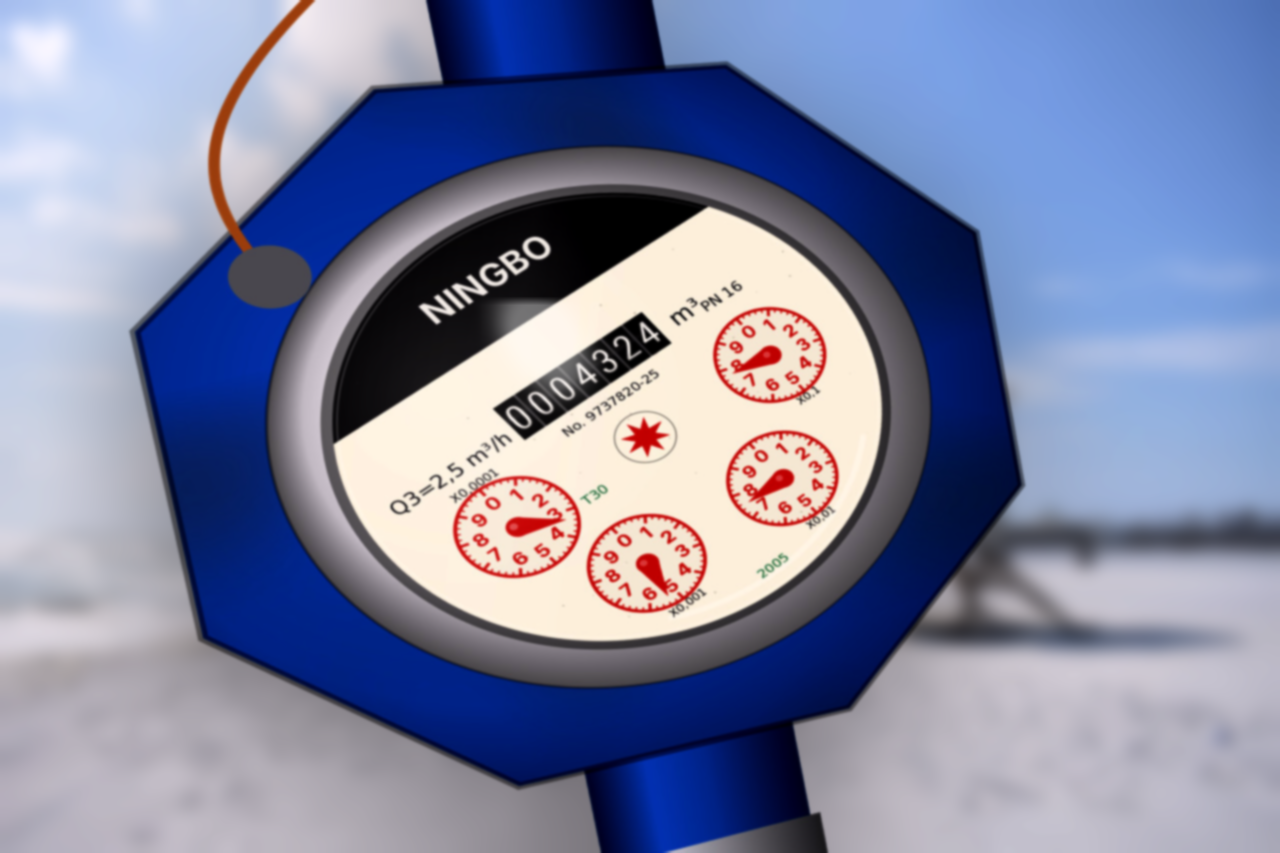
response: 4324.7753; m³
